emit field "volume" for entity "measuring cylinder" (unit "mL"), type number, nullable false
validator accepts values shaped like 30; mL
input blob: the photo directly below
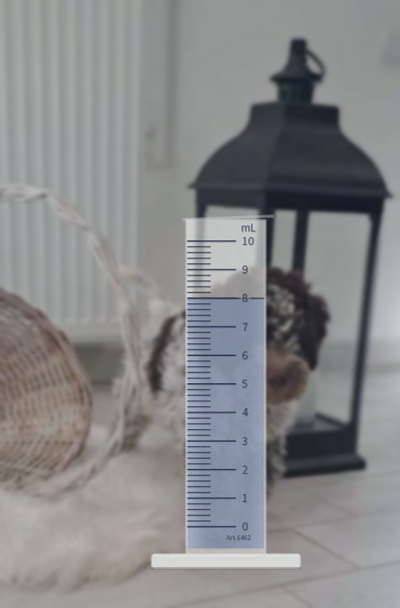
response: 8; mL
